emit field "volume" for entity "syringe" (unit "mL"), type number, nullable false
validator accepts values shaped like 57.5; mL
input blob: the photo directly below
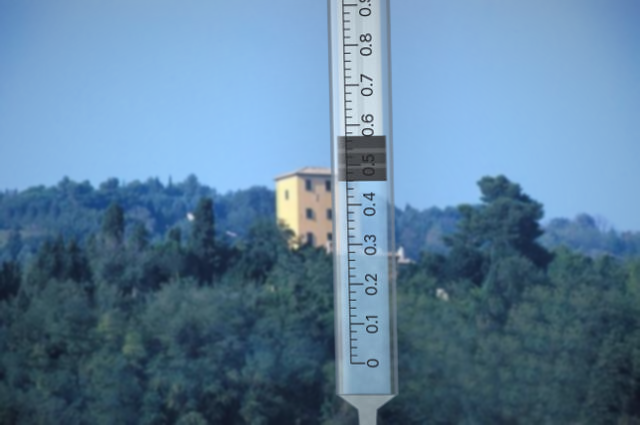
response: 0.46; mL
